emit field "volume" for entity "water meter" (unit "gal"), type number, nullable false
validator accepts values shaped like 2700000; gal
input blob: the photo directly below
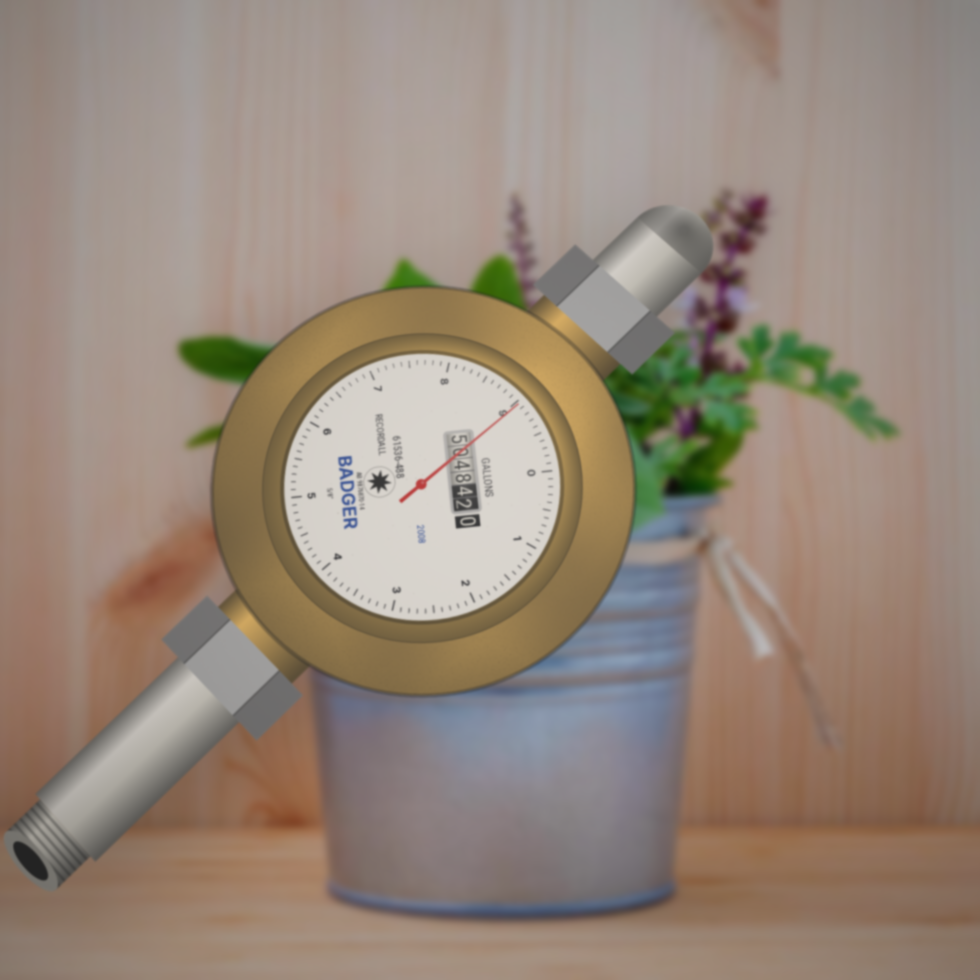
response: 5048419.0; gal
